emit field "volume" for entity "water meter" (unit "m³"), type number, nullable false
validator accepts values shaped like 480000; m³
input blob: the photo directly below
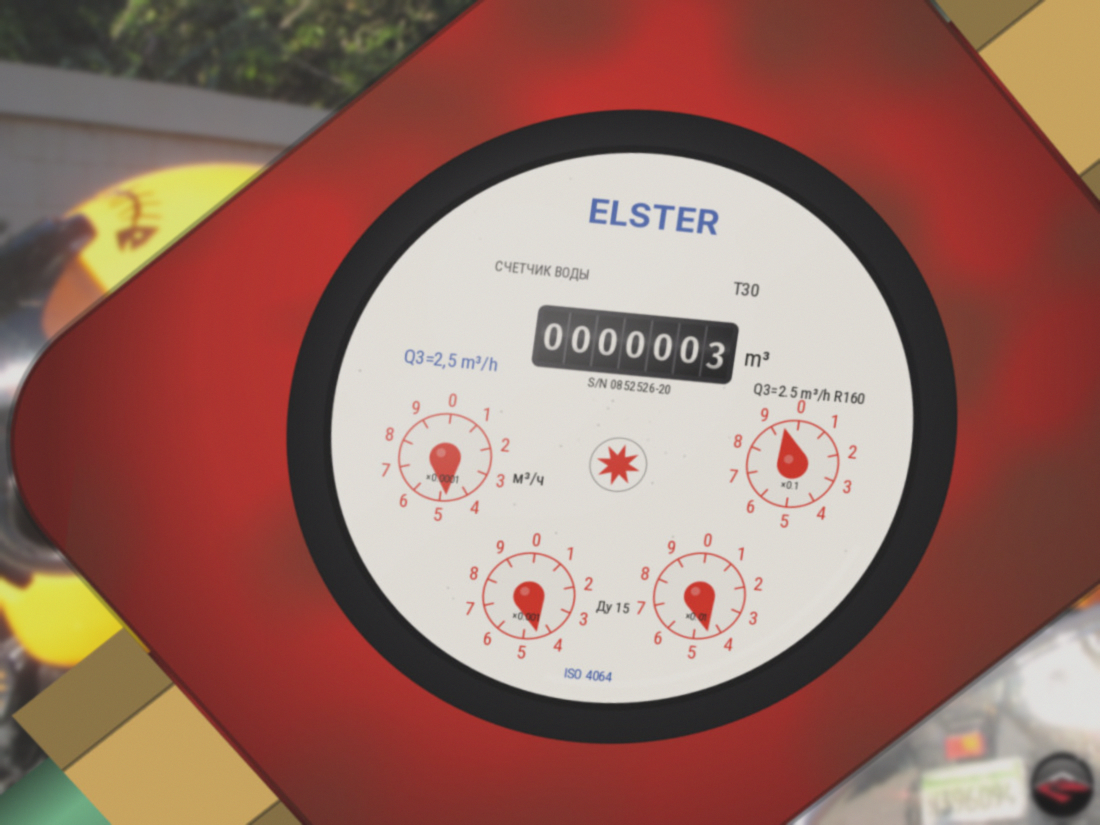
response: 2.9444; m³
